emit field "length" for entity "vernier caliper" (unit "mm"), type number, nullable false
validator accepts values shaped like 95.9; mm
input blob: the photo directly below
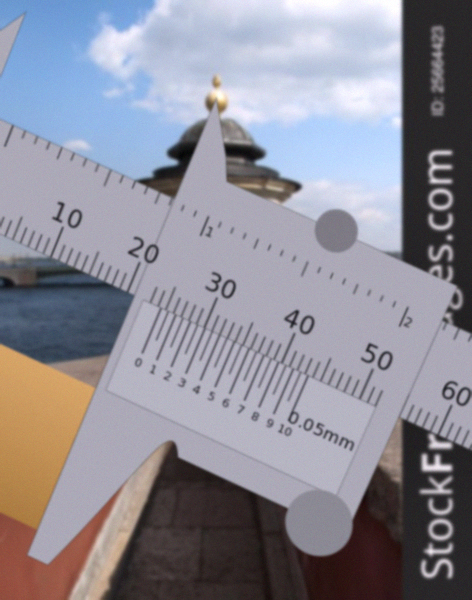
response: 24.4; mm
